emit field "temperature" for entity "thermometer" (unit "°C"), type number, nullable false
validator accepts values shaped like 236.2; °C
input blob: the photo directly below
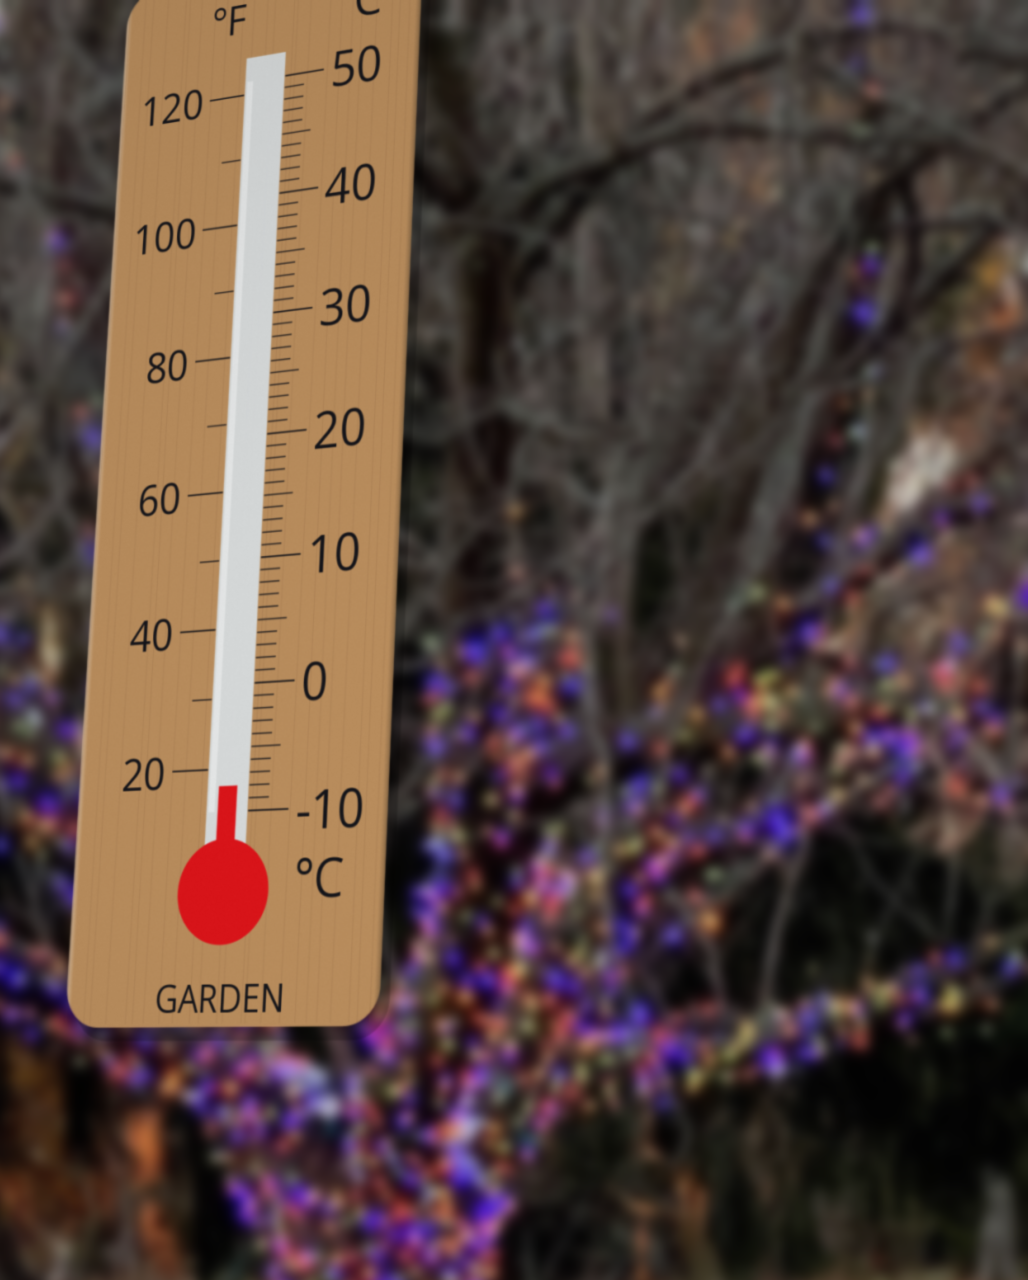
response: -8; °C
